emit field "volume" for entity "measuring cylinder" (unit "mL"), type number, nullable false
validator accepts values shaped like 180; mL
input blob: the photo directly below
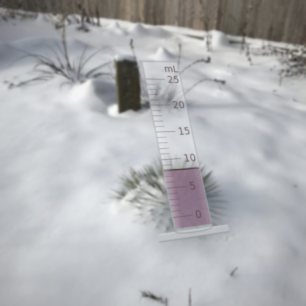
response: 8; mL
